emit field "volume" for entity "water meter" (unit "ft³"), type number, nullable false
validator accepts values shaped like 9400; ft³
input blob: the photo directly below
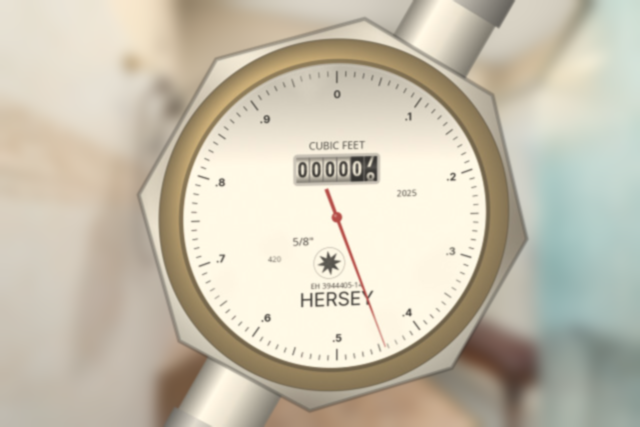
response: 7.44; ft³
